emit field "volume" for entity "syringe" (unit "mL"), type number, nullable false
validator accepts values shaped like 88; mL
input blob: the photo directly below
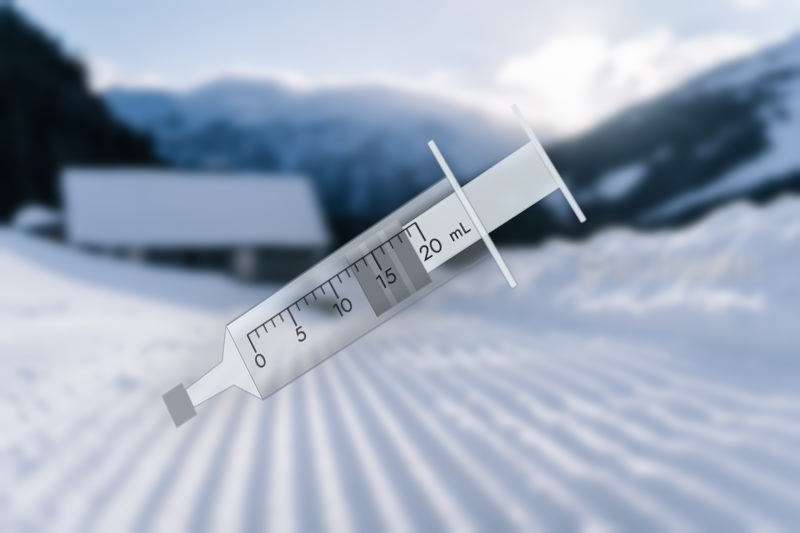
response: 12.5; mL
